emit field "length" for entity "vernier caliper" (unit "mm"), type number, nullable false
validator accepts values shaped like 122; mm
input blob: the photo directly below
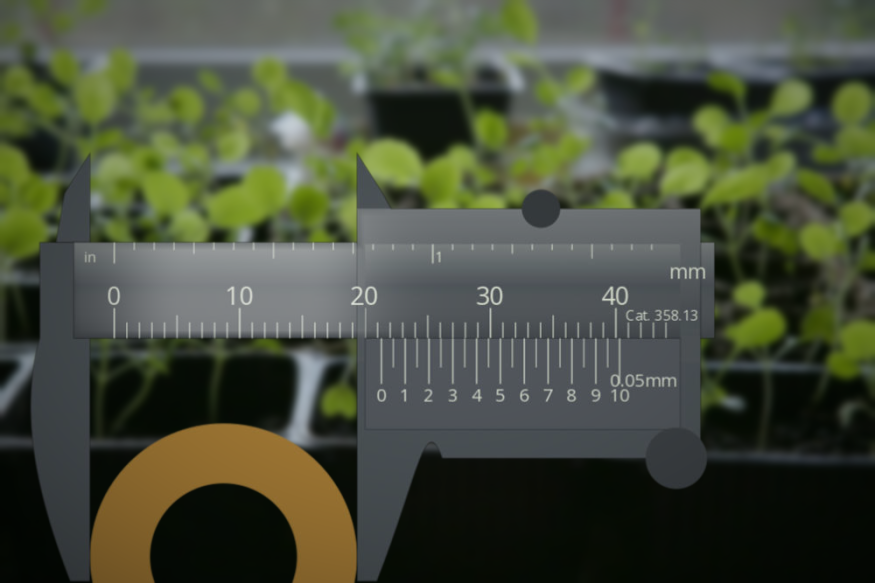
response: 21.3; mm
